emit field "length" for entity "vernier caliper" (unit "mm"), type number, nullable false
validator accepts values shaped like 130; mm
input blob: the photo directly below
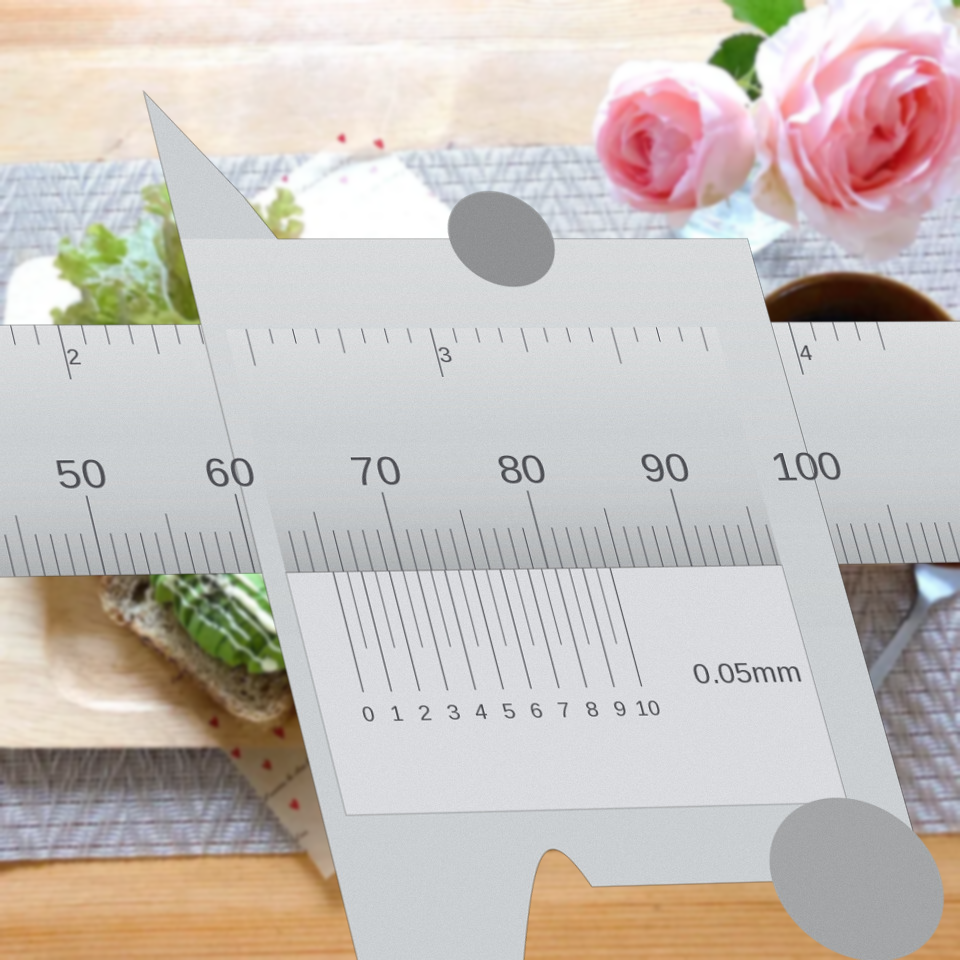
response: 65.3; mm
